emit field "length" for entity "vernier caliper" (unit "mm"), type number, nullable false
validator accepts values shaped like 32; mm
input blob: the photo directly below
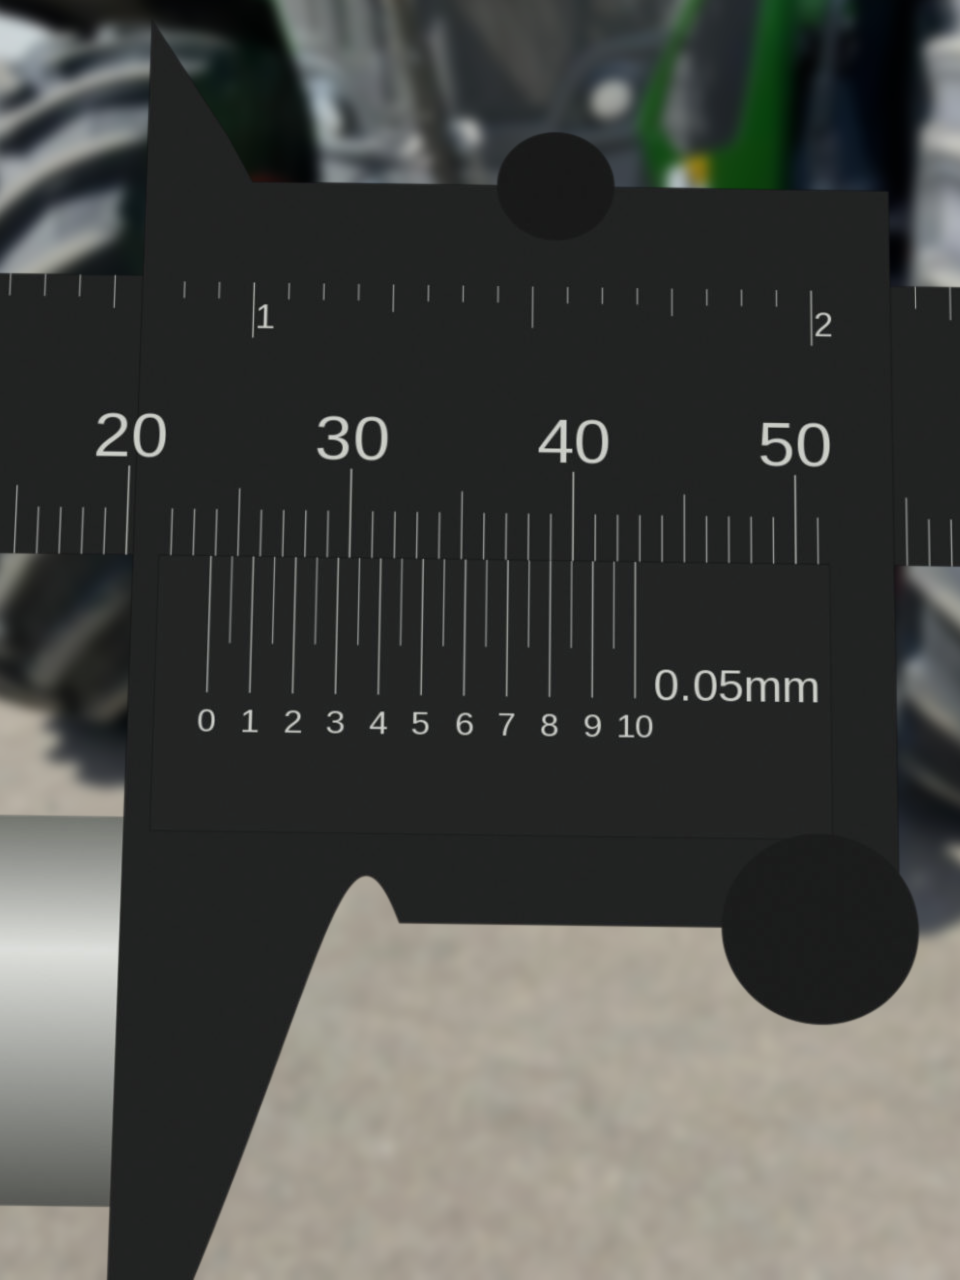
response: 23.8; mm
